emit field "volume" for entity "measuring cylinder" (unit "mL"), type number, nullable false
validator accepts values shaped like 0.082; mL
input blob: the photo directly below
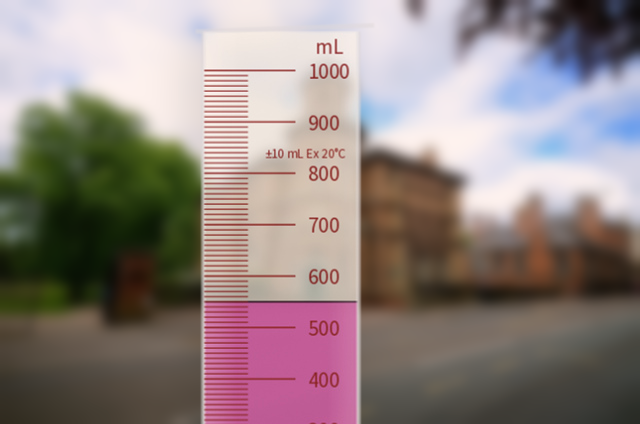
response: 550; mL
